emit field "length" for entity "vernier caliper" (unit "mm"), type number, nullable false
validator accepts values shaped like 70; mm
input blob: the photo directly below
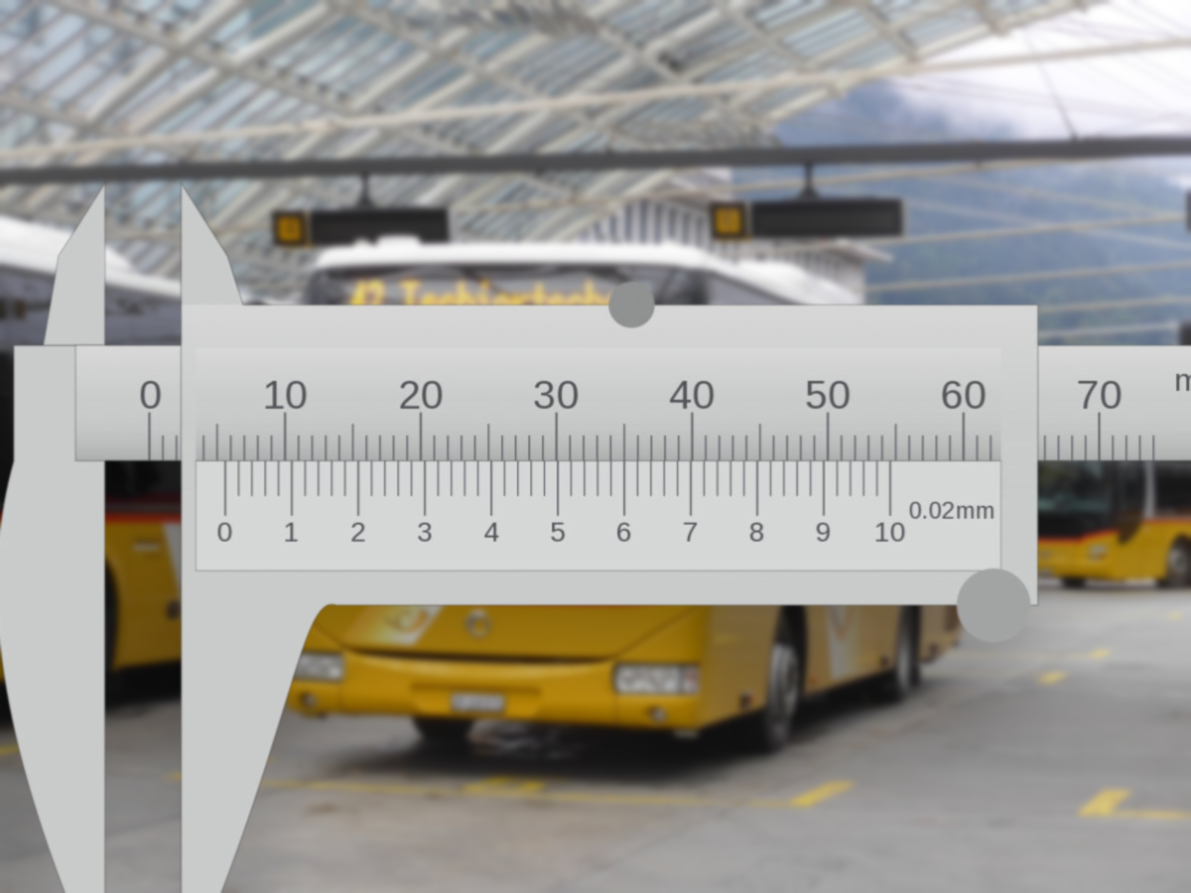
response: 5.6; mm
